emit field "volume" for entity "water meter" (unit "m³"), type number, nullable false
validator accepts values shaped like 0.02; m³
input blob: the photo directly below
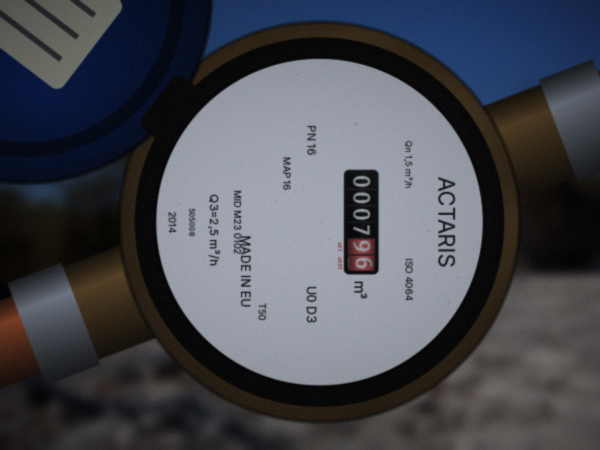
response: 7.96; m³
